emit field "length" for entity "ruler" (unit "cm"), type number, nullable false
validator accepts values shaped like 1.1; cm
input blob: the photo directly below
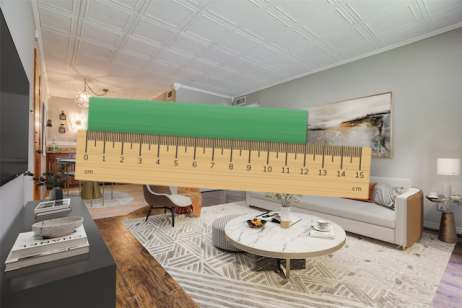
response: 12; cm
